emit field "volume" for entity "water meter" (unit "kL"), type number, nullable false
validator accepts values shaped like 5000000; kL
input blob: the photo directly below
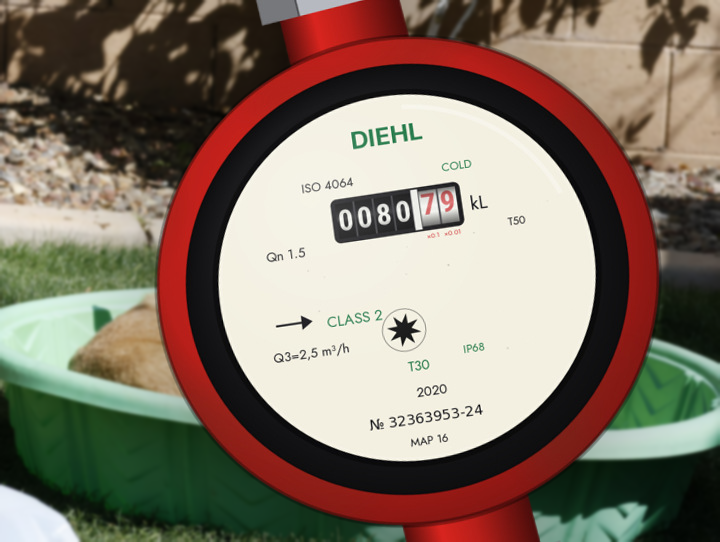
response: 80.79; kL
